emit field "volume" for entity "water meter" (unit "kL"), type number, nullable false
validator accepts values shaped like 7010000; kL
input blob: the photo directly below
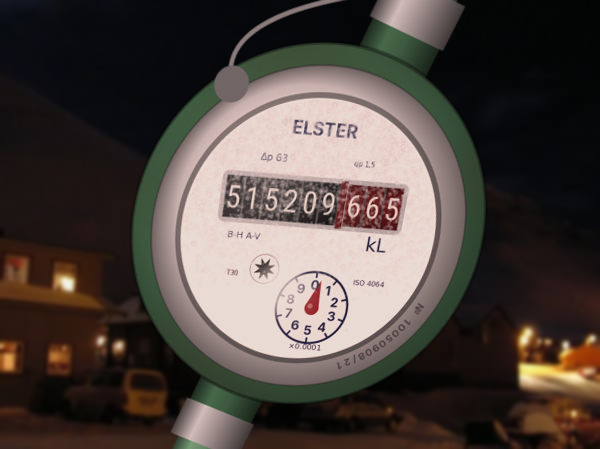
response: 515209.6650; kL
